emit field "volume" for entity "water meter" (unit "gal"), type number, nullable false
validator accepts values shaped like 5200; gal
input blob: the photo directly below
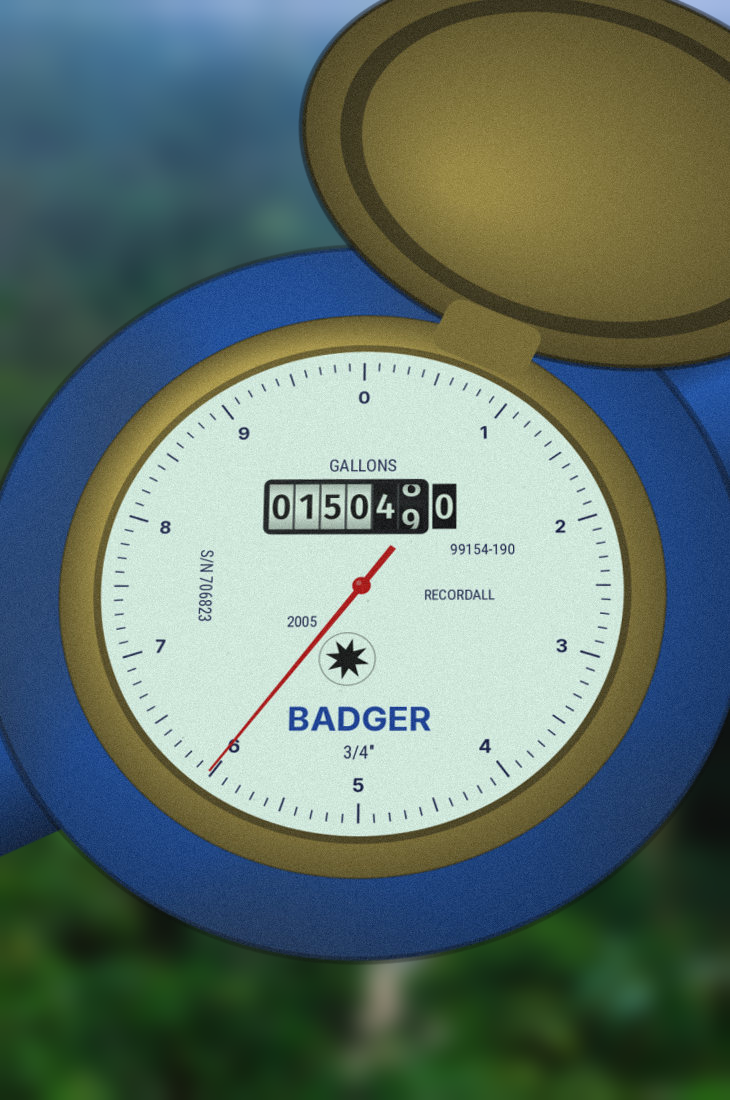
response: 150486.0; gal
